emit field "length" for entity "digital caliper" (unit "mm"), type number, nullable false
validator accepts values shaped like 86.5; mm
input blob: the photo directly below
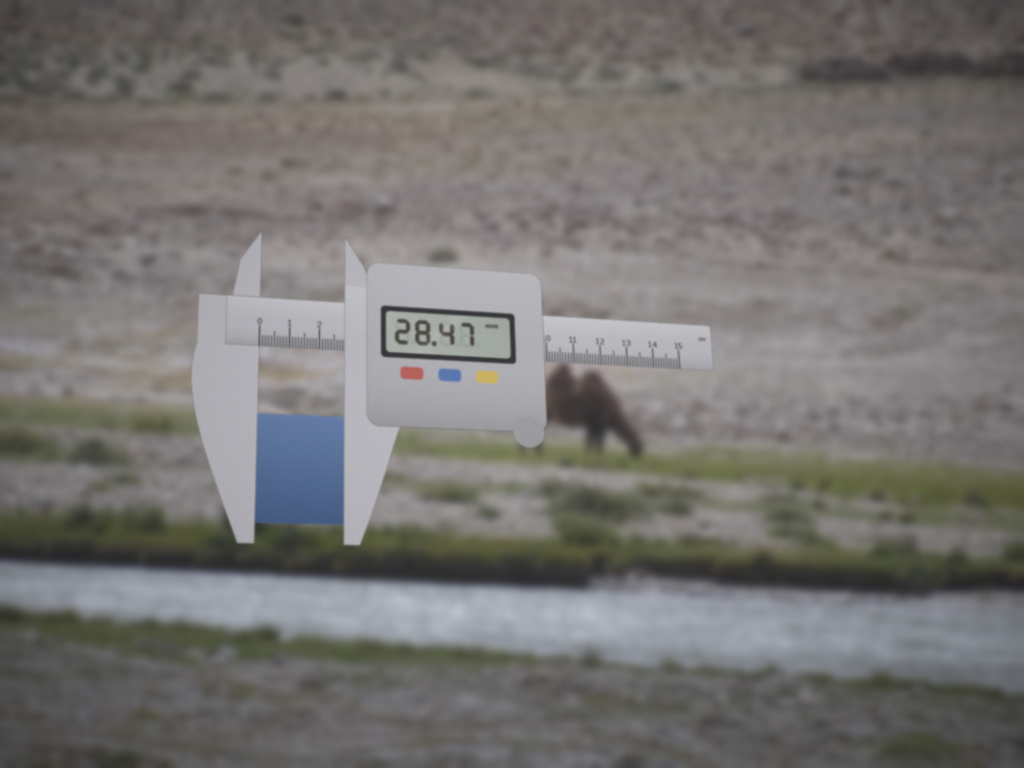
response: 28.47; mm
